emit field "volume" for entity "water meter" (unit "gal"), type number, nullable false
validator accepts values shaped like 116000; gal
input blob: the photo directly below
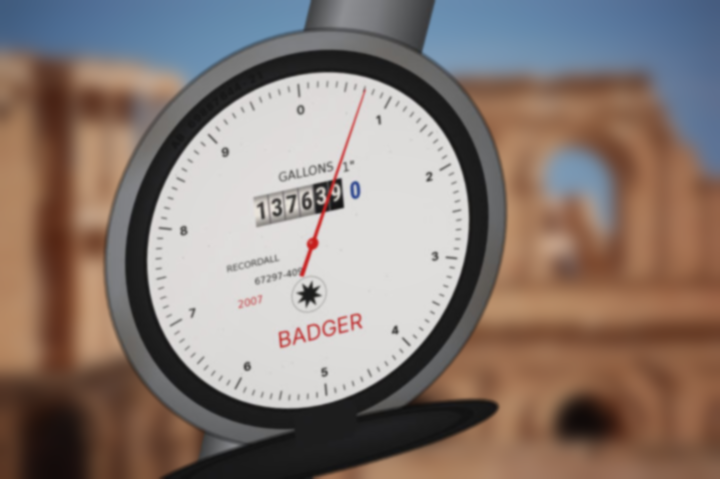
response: 1376390.7; gal
